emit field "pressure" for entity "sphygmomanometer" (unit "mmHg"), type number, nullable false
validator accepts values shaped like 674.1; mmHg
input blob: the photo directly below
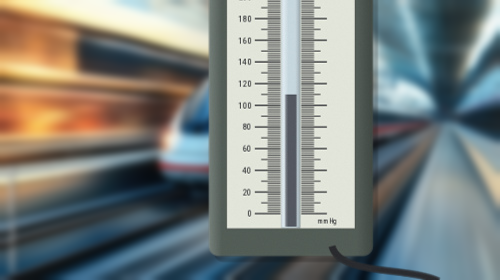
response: 110; mmHg
